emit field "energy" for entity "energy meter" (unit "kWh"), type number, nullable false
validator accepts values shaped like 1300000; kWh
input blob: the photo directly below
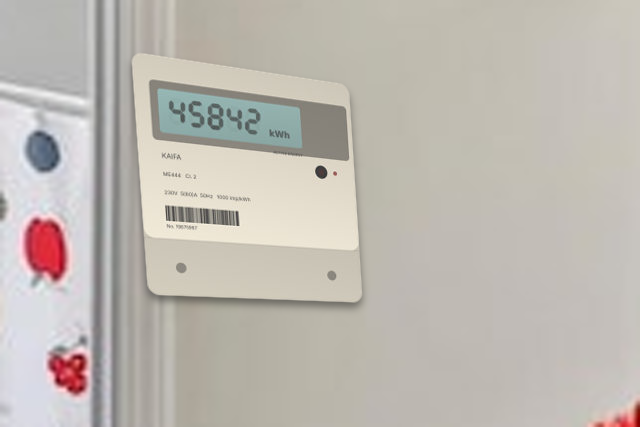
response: 45842; kWh
